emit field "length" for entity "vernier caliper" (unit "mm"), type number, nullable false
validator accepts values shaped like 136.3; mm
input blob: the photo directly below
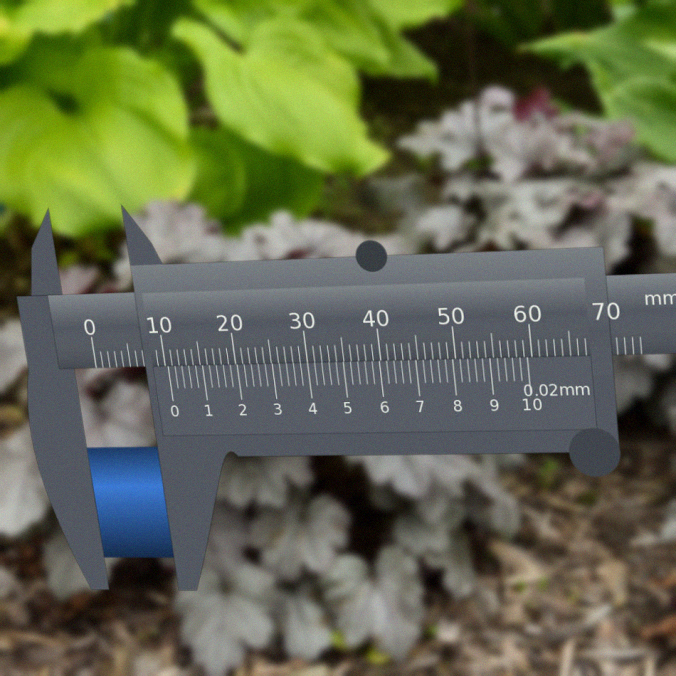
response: 10.4; mm
